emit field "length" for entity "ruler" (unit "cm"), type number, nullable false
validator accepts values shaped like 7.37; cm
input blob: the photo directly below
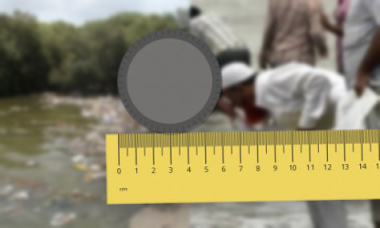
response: 6; cm
